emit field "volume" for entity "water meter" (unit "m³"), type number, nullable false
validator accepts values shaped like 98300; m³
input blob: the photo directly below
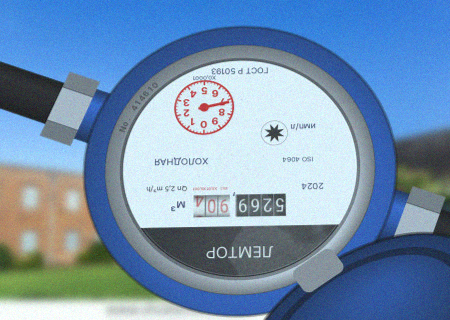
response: 5269.9037; m³
